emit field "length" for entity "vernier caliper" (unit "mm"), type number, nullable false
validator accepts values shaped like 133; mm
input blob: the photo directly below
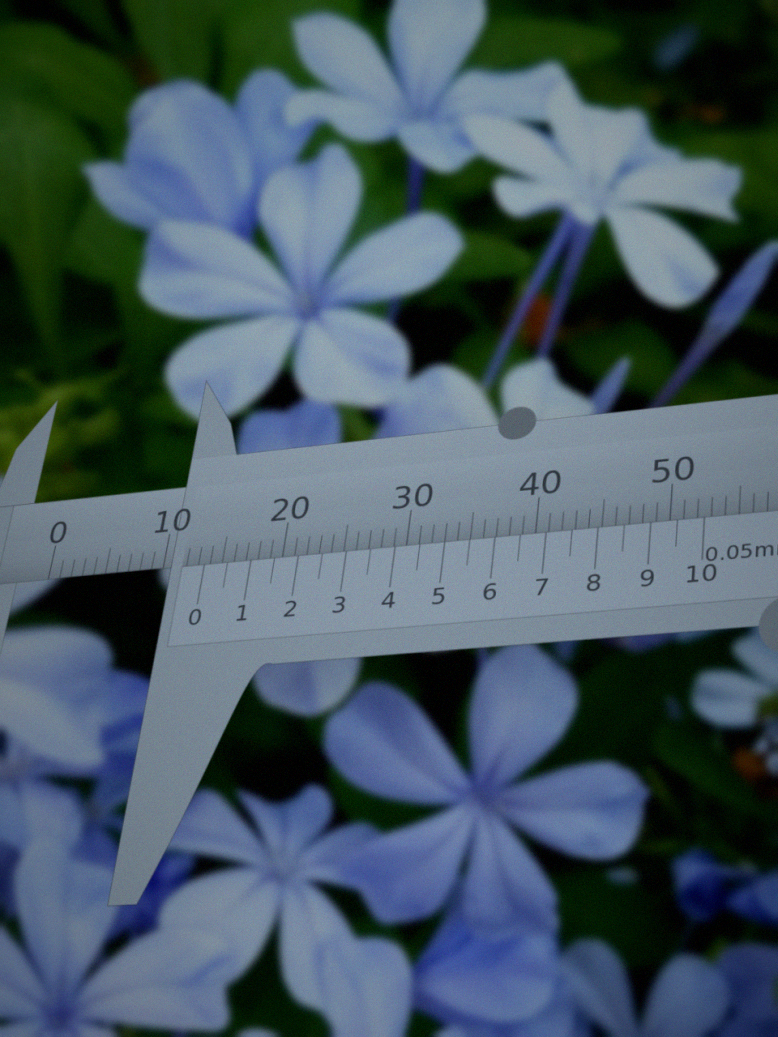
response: 13.5; mm
